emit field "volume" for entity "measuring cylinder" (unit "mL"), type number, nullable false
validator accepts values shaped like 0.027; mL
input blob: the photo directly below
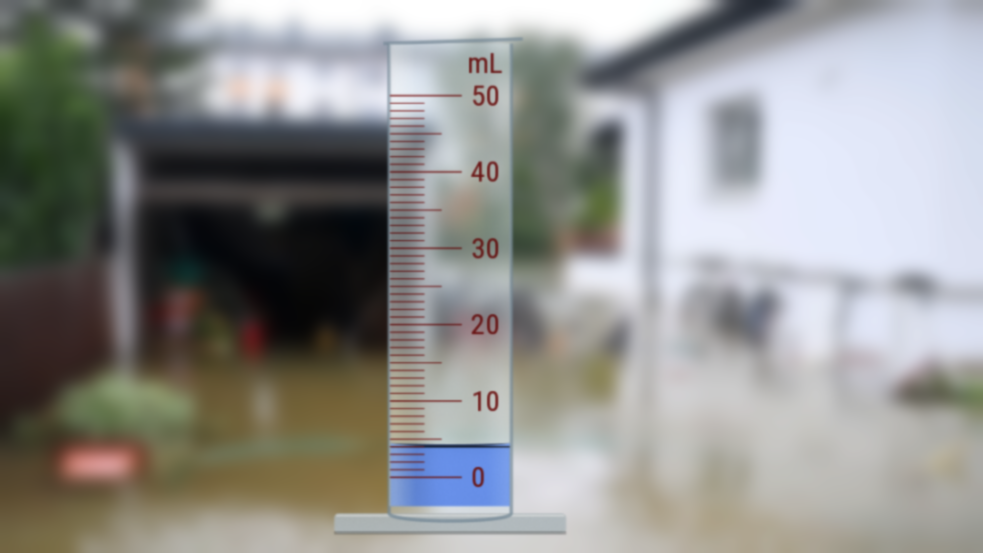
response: 4; mL
